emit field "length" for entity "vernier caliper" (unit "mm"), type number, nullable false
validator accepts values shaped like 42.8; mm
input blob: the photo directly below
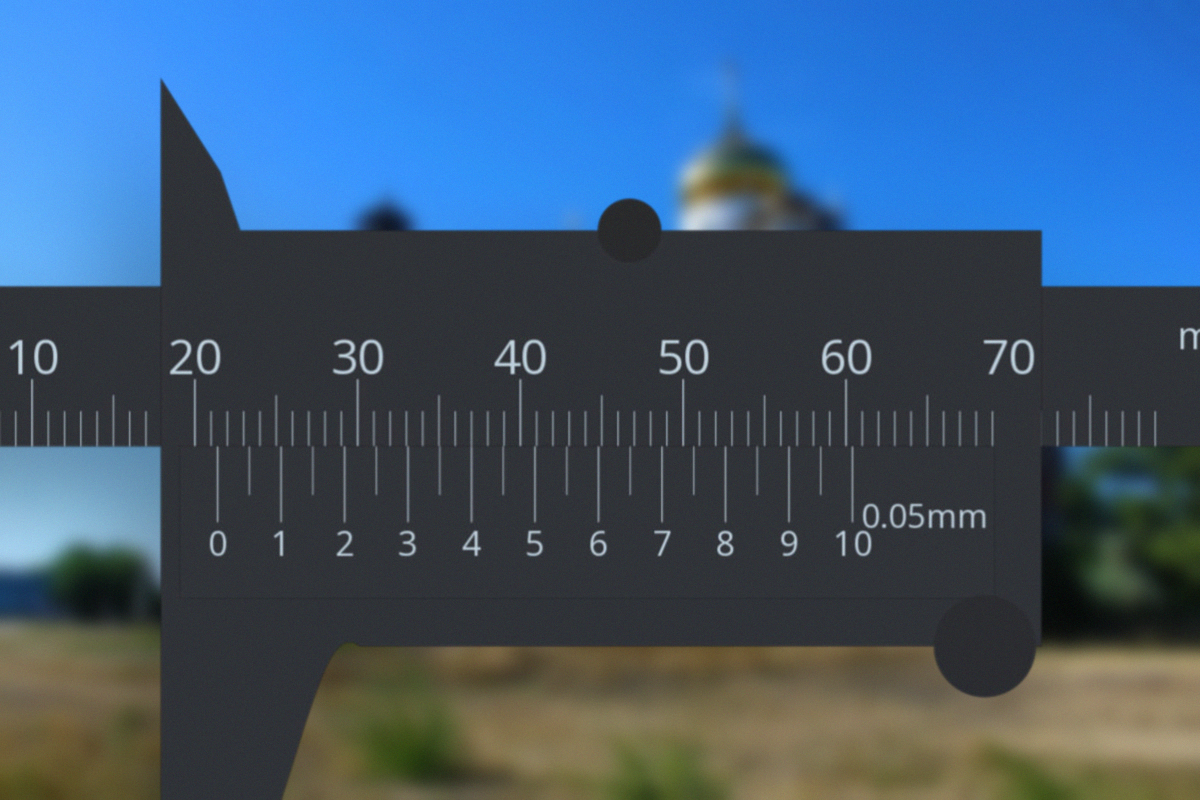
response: 21.4; mm
